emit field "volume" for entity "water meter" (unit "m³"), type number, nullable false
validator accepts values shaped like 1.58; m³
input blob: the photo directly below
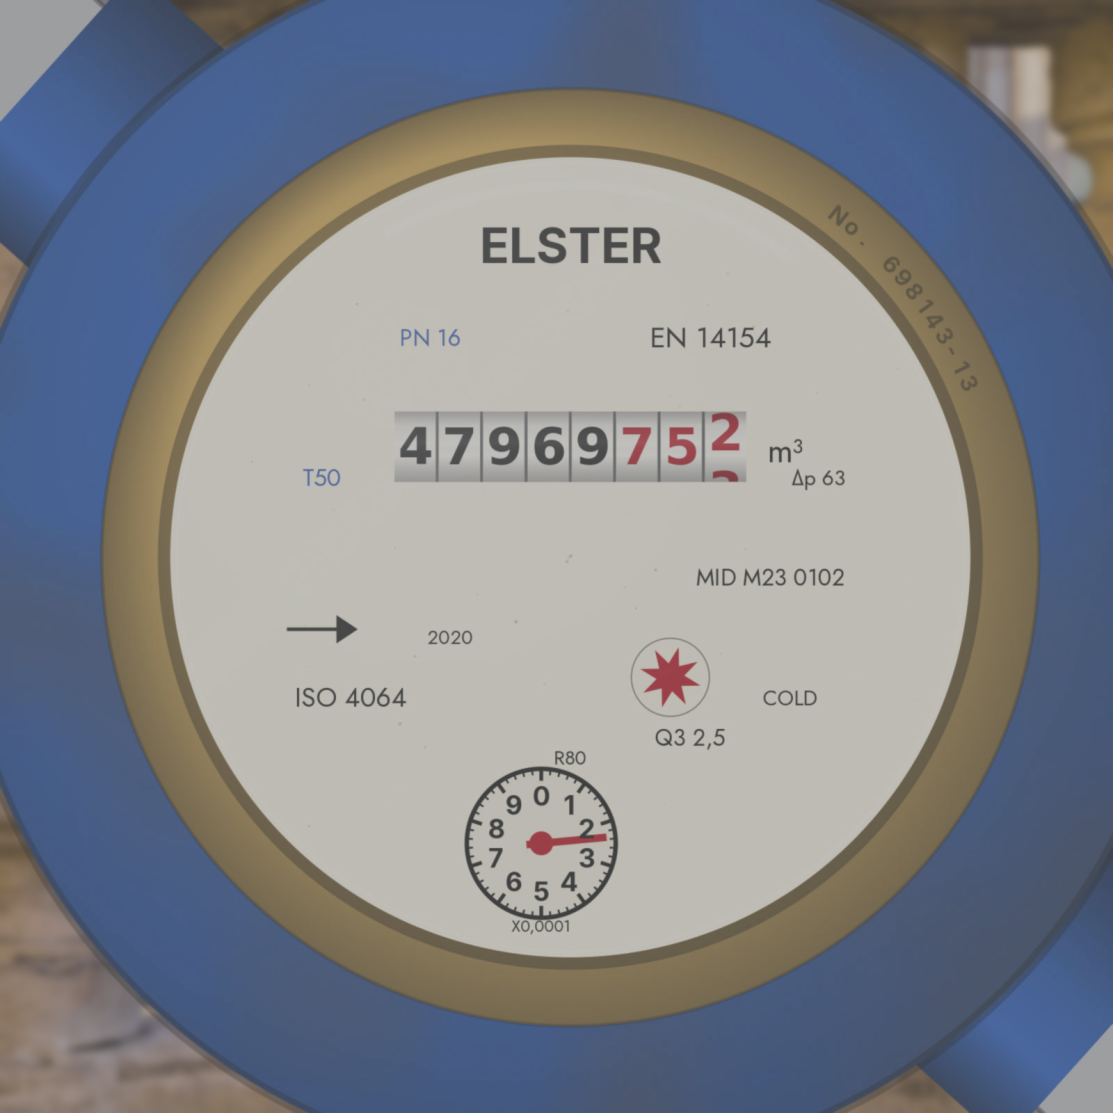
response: 47969.7522; m³
